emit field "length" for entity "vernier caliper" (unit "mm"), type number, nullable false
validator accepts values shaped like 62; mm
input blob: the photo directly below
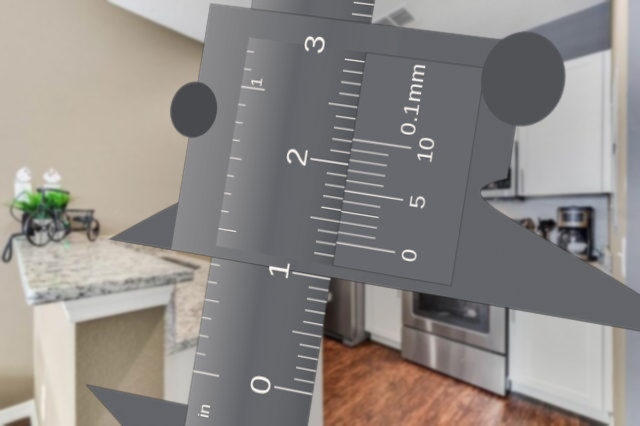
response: 13.2; mm
